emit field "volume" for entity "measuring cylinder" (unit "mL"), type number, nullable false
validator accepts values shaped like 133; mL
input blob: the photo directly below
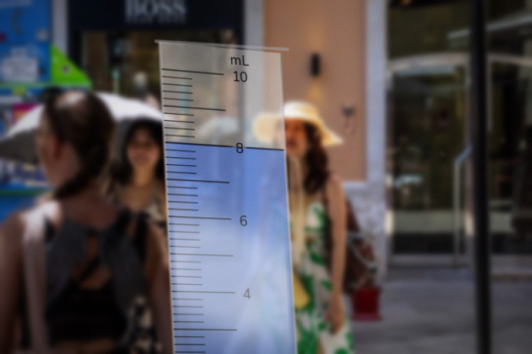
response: 8; mL
